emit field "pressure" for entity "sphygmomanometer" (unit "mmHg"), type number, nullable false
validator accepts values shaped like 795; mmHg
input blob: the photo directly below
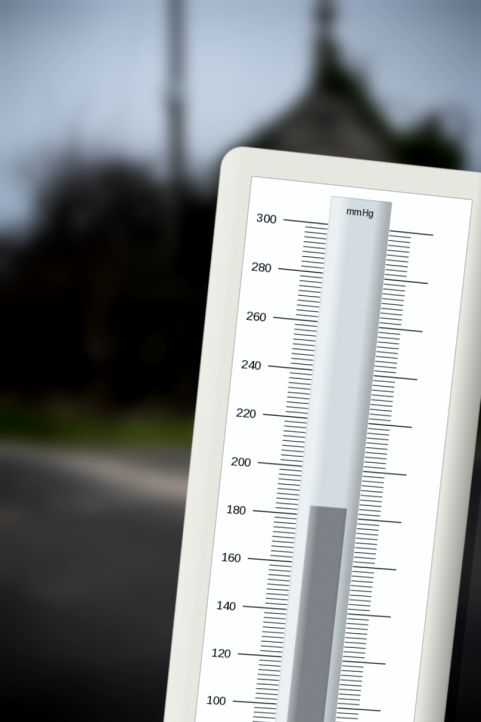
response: 184; mmHg
